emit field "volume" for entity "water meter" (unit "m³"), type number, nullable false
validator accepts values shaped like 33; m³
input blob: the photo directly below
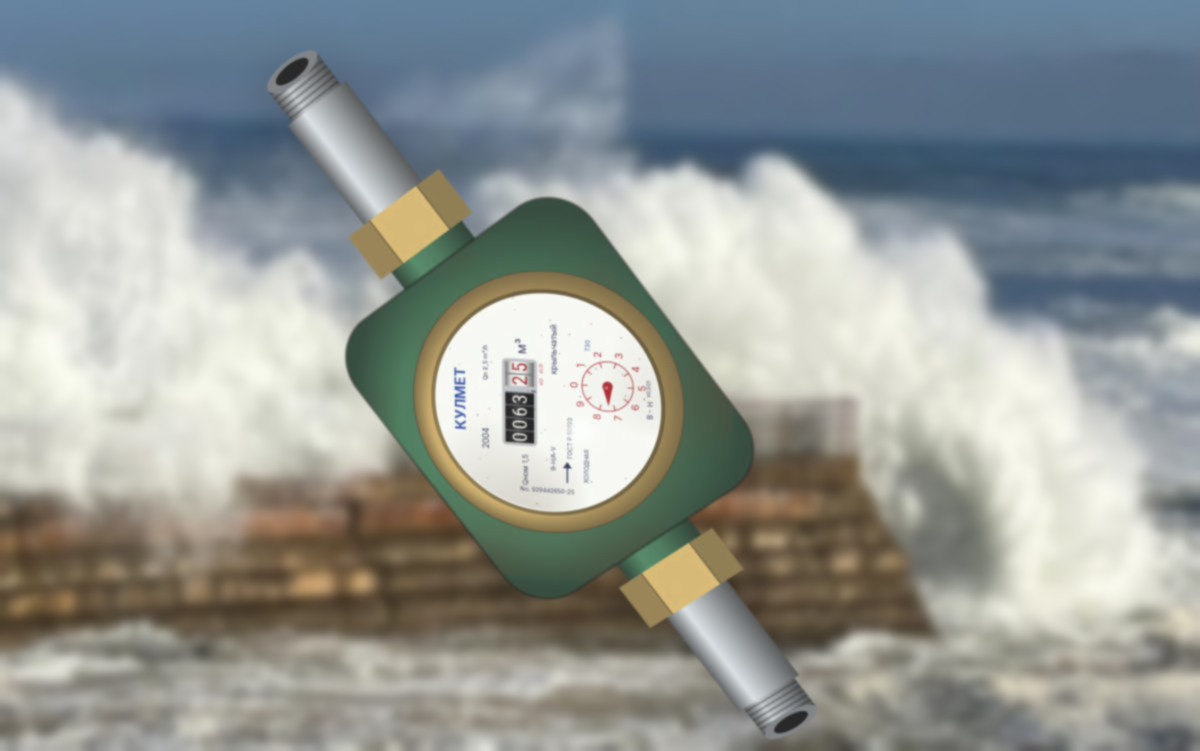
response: 63.257; m³
